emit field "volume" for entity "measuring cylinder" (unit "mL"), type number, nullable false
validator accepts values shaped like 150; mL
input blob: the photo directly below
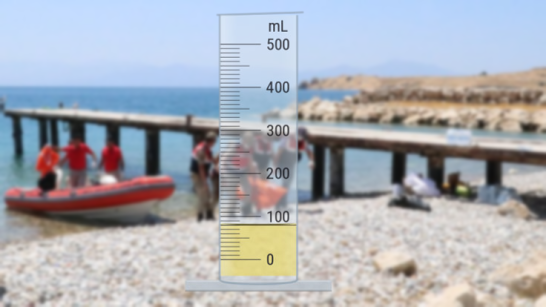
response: 80; mL
